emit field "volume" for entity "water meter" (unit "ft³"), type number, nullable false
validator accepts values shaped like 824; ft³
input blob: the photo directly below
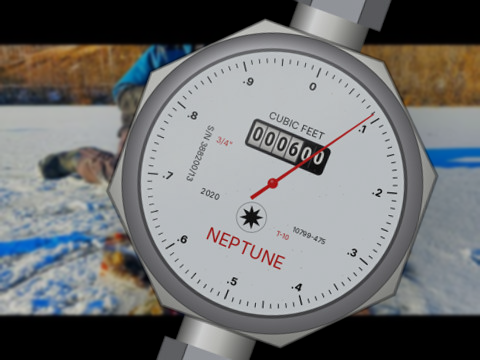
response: 600.09; ft³
